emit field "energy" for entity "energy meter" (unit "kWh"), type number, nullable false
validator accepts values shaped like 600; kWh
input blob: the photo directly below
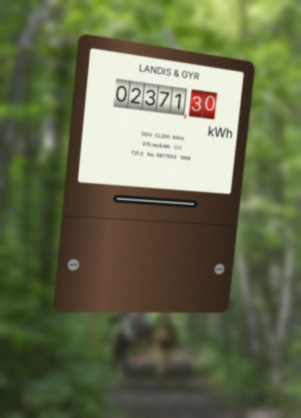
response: 2371.30; kWh
